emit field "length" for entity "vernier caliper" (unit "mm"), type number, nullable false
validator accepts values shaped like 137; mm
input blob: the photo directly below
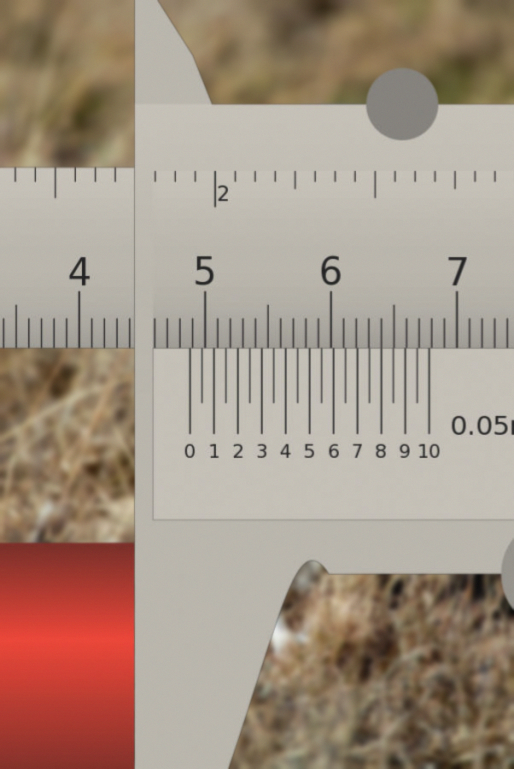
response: 48.8; mm
